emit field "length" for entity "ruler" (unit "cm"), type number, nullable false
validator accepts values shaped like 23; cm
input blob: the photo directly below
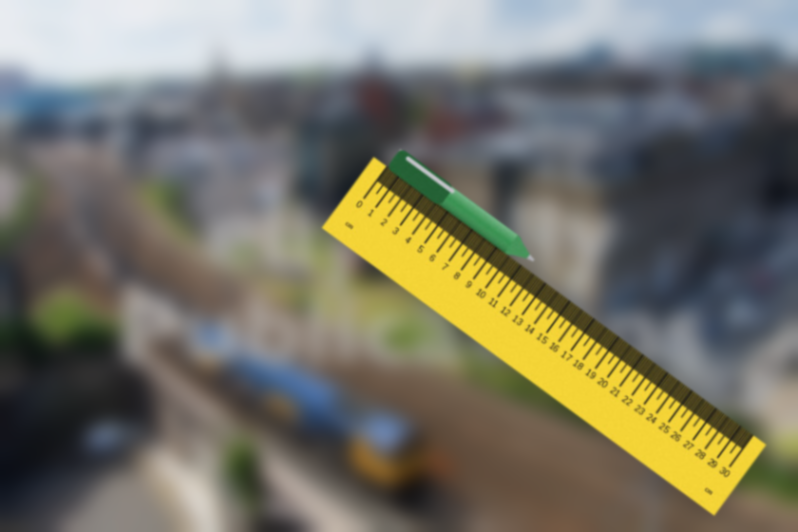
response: 11.5; cm
